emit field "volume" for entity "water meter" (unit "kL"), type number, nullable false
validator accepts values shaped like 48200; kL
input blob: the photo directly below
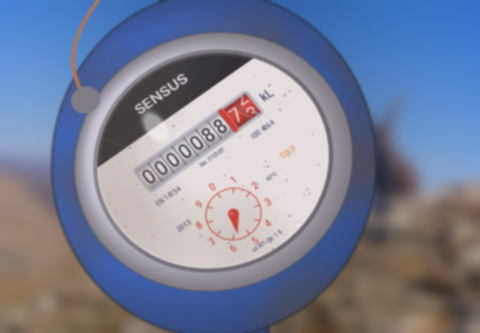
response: 88.725; kL
